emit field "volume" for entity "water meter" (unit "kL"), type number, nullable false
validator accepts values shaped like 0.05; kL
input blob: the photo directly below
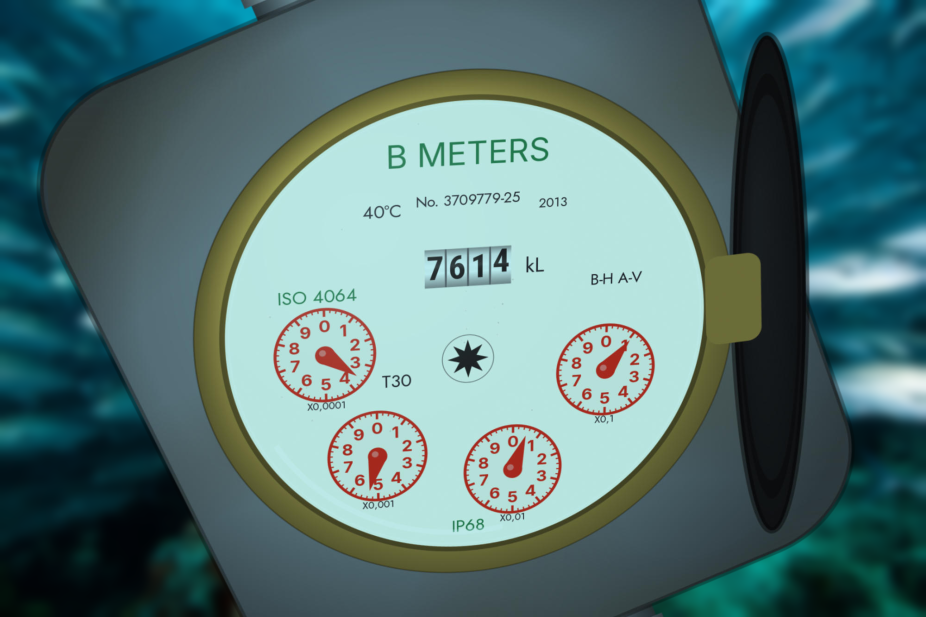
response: 7614.1053; kL
